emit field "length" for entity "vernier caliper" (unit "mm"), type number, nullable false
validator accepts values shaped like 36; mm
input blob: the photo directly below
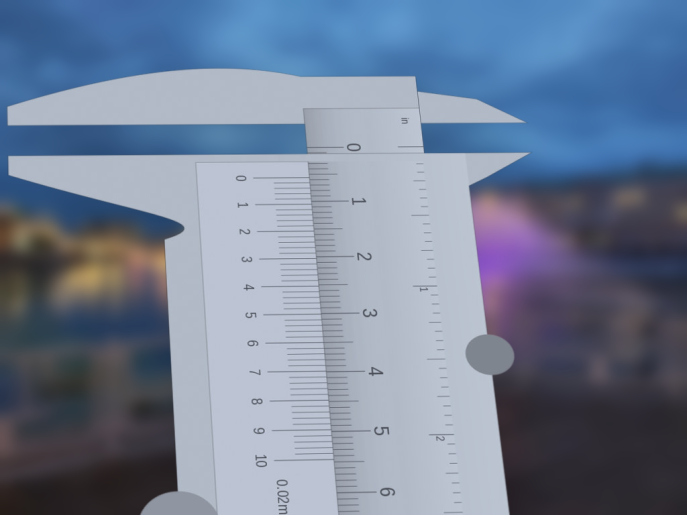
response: 5.6; mm
